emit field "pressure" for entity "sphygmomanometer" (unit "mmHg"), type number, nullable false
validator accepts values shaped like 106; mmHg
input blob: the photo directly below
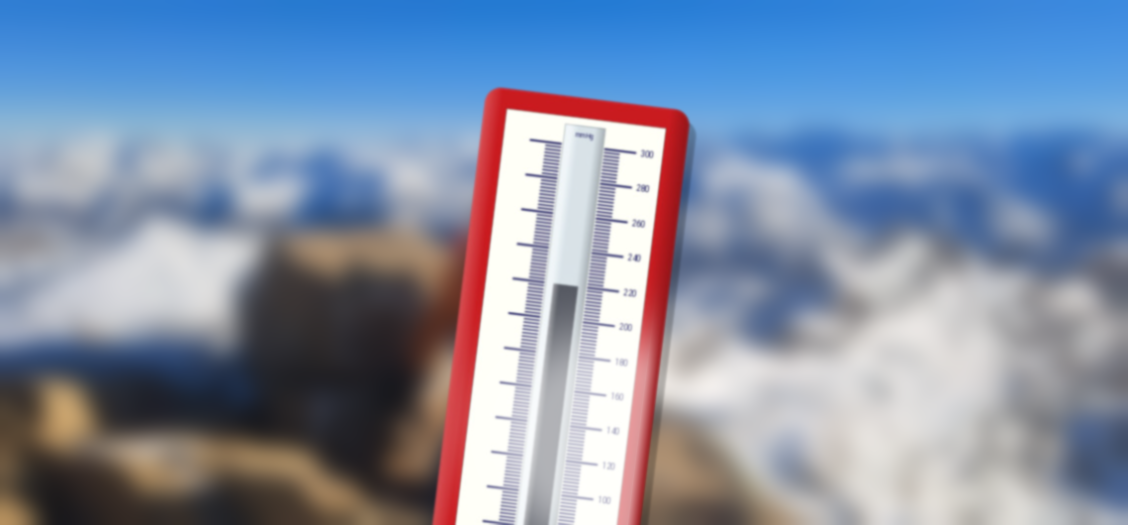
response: 220; mmHg
